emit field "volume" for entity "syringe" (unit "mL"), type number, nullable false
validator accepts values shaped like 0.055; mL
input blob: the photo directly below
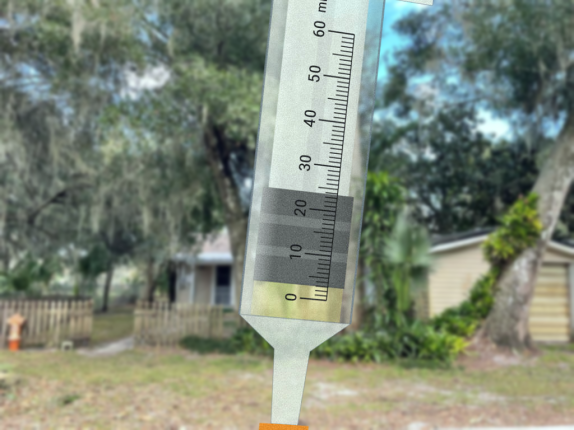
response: 3; mL
